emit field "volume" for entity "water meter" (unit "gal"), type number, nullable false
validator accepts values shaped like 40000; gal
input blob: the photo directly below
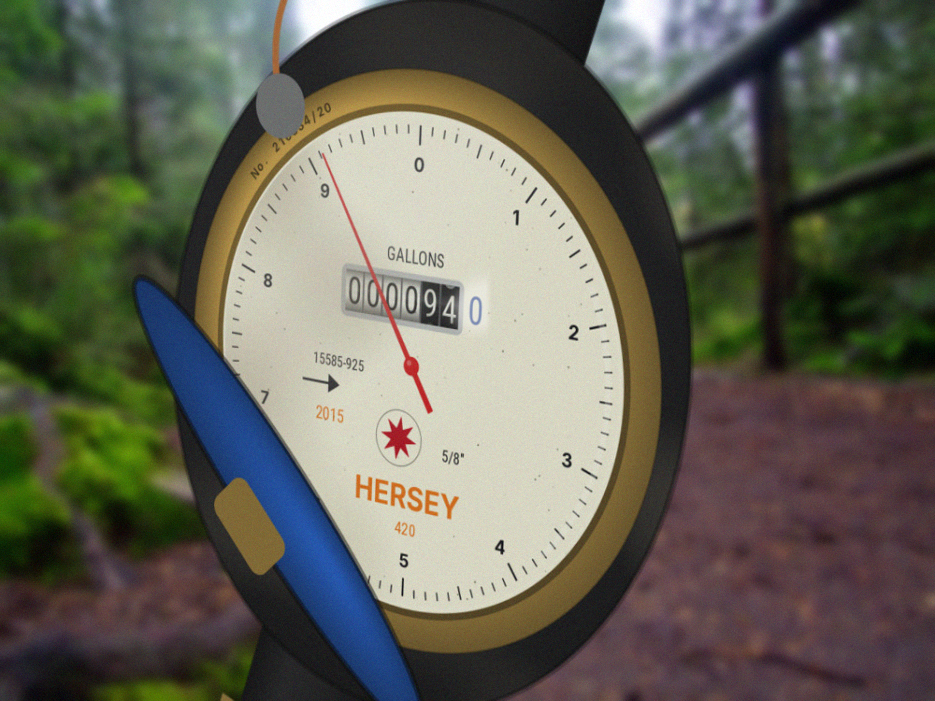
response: 939.1; gal
